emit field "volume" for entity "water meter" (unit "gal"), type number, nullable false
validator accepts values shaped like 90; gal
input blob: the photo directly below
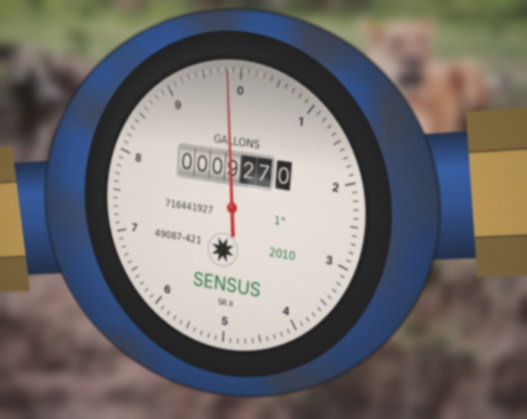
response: 9269.8; gal
